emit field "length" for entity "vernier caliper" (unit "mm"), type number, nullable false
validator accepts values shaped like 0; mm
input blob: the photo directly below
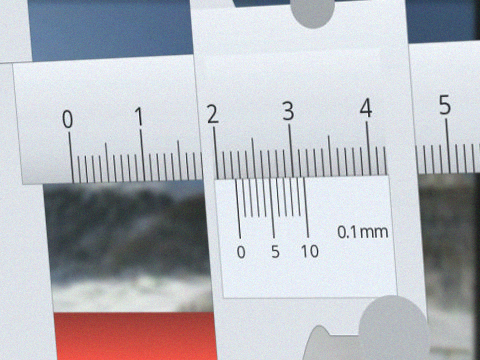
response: 22.4; mm
